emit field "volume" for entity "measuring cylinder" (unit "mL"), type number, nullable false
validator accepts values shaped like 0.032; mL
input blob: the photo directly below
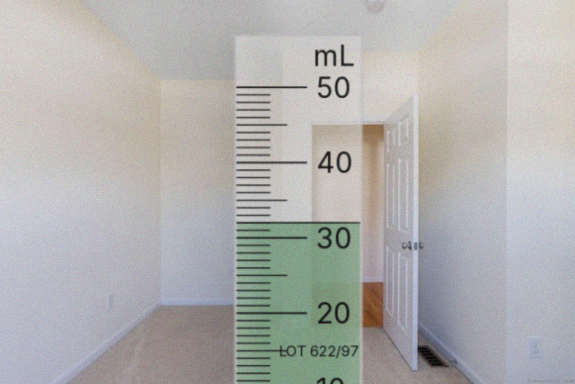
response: 32; mL
